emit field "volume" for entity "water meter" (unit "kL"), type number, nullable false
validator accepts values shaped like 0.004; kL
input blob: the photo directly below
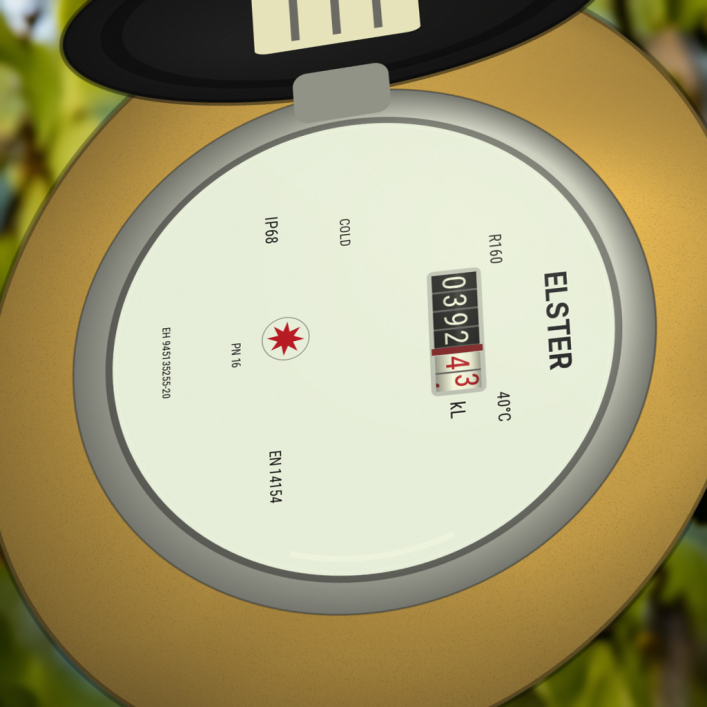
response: 392.43; kL
